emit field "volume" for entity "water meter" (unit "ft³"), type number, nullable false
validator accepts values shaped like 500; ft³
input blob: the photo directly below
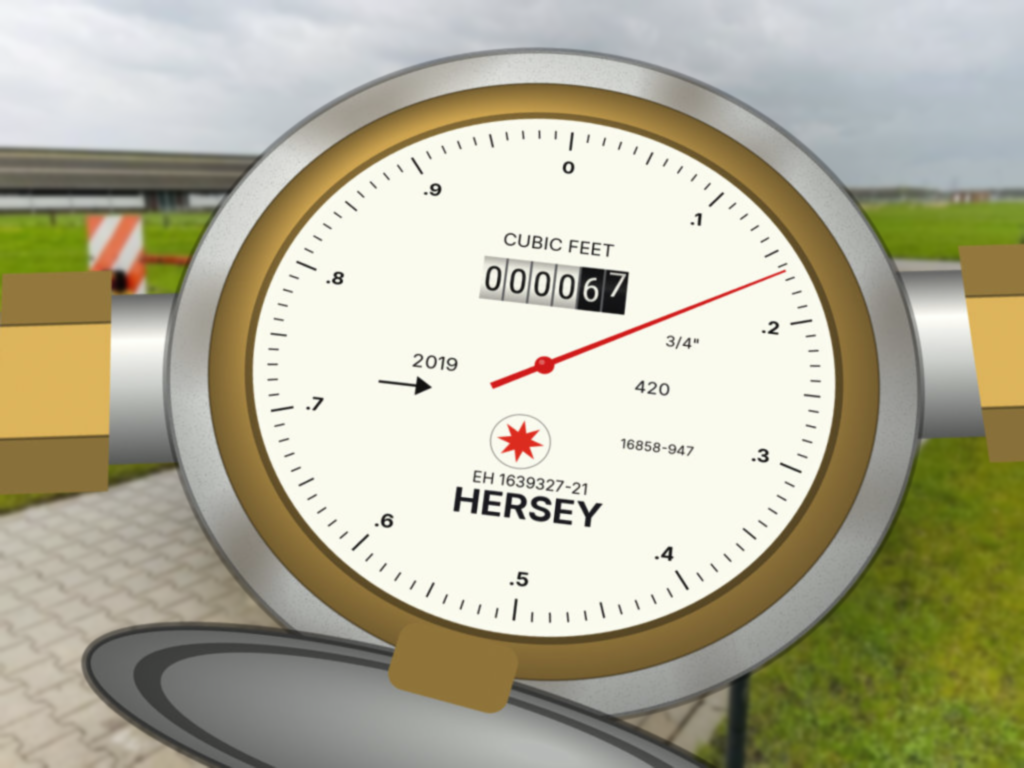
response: 67.16; ft³
